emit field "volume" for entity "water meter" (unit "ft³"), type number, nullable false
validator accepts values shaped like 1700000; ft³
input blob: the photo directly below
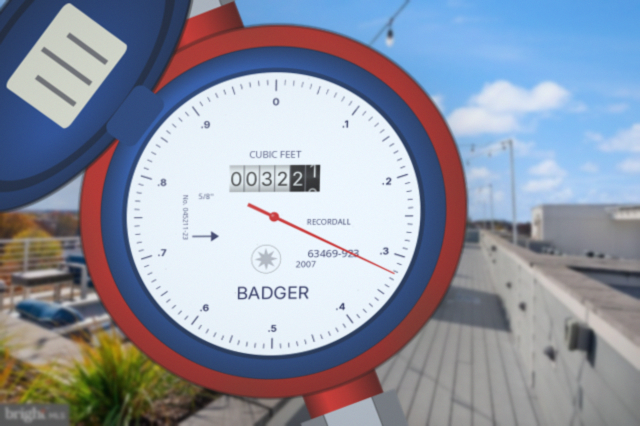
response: 3221.32; ft³
